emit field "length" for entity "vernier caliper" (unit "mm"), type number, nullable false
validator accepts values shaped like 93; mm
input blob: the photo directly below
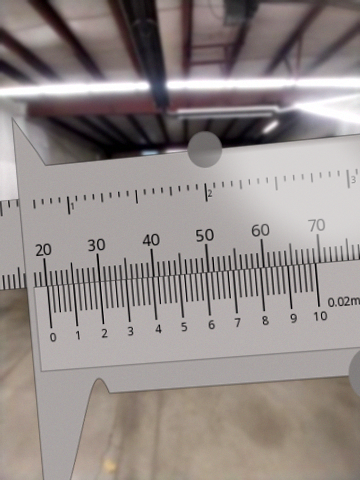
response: 20.2; mm
